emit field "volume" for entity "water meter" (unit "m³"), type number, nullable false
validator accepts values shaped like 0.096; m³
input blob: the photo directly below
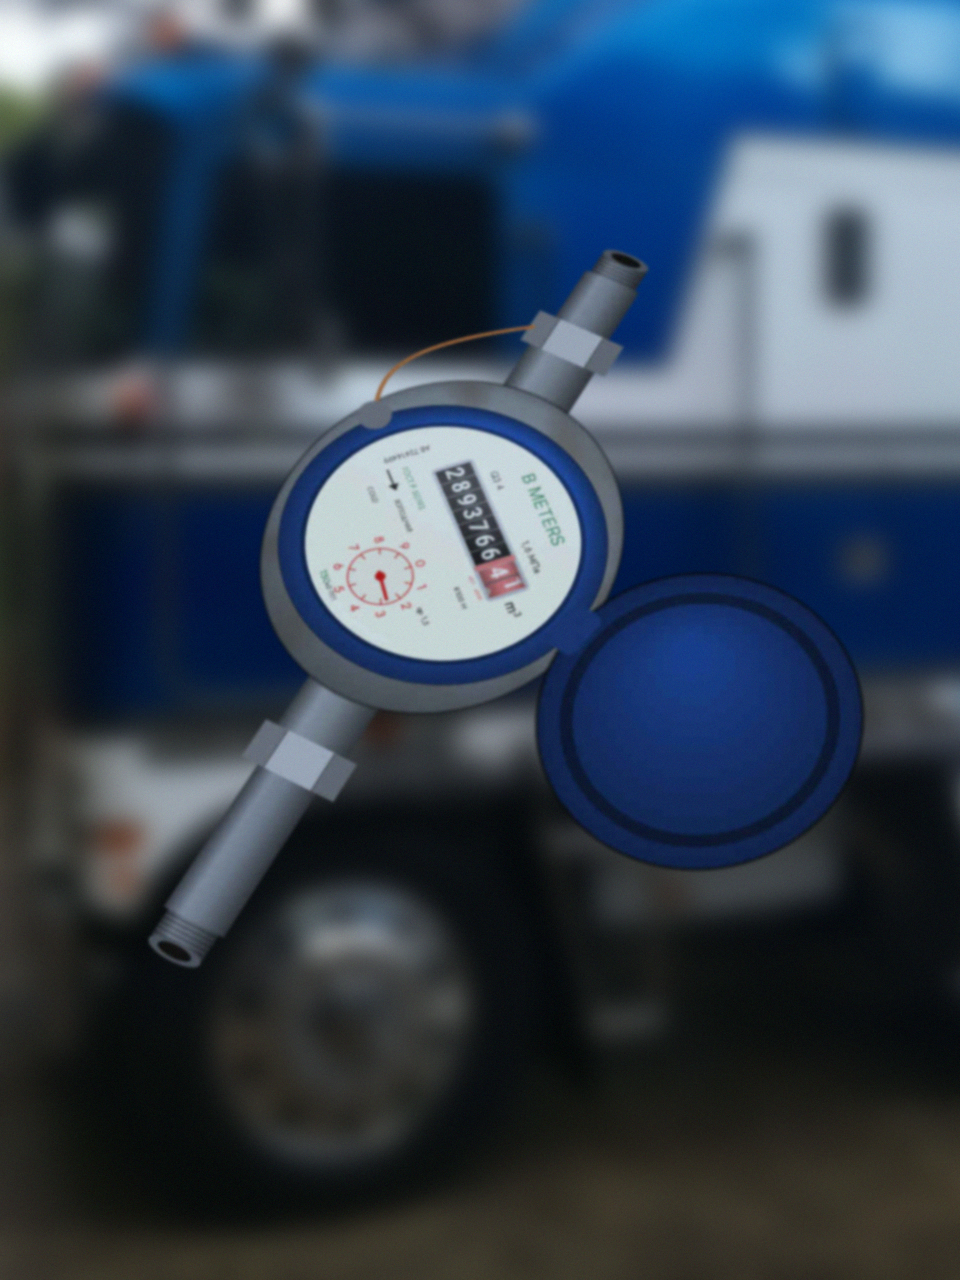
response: 2893766.412; m³
